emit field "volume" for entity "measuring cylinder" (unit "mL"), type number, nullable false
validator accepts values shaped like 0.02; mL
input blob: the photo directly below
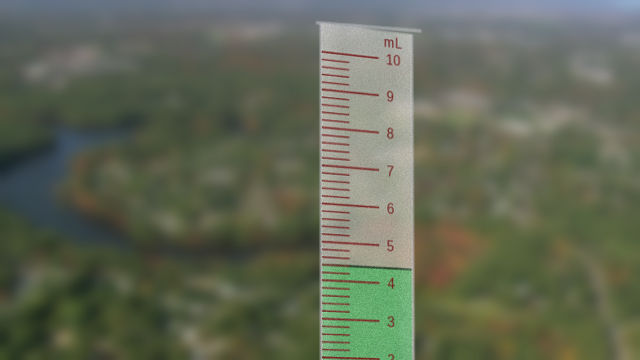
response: 4.4; mL
